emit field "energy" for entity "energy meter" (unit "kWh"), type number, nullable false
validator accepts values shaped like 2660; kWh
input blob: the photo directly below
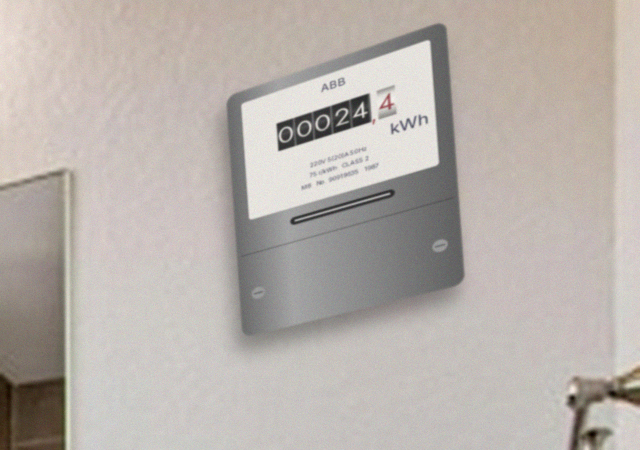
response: 24.4; kWh
